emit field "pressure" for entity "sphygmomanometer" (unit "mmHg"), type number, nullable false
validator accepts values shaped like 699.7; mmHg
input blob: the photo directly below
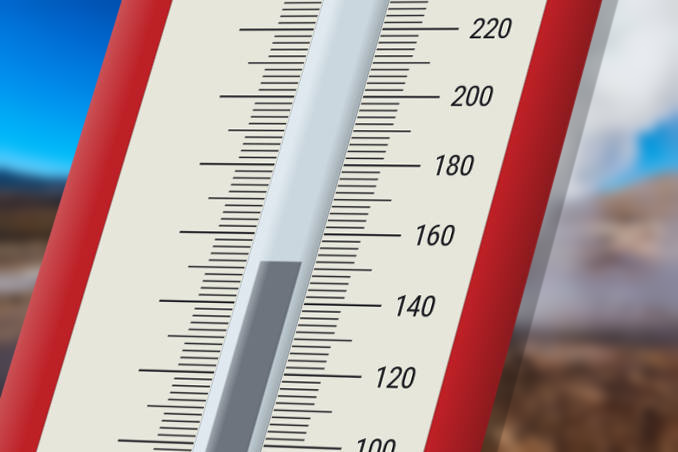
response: 152; mmHg
